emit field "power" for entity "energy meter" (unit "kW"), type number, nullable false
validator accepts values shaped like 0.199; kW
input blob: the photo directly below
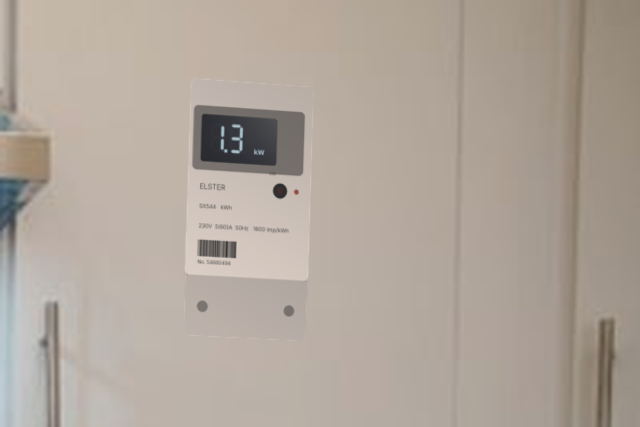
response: 1.3; kW
